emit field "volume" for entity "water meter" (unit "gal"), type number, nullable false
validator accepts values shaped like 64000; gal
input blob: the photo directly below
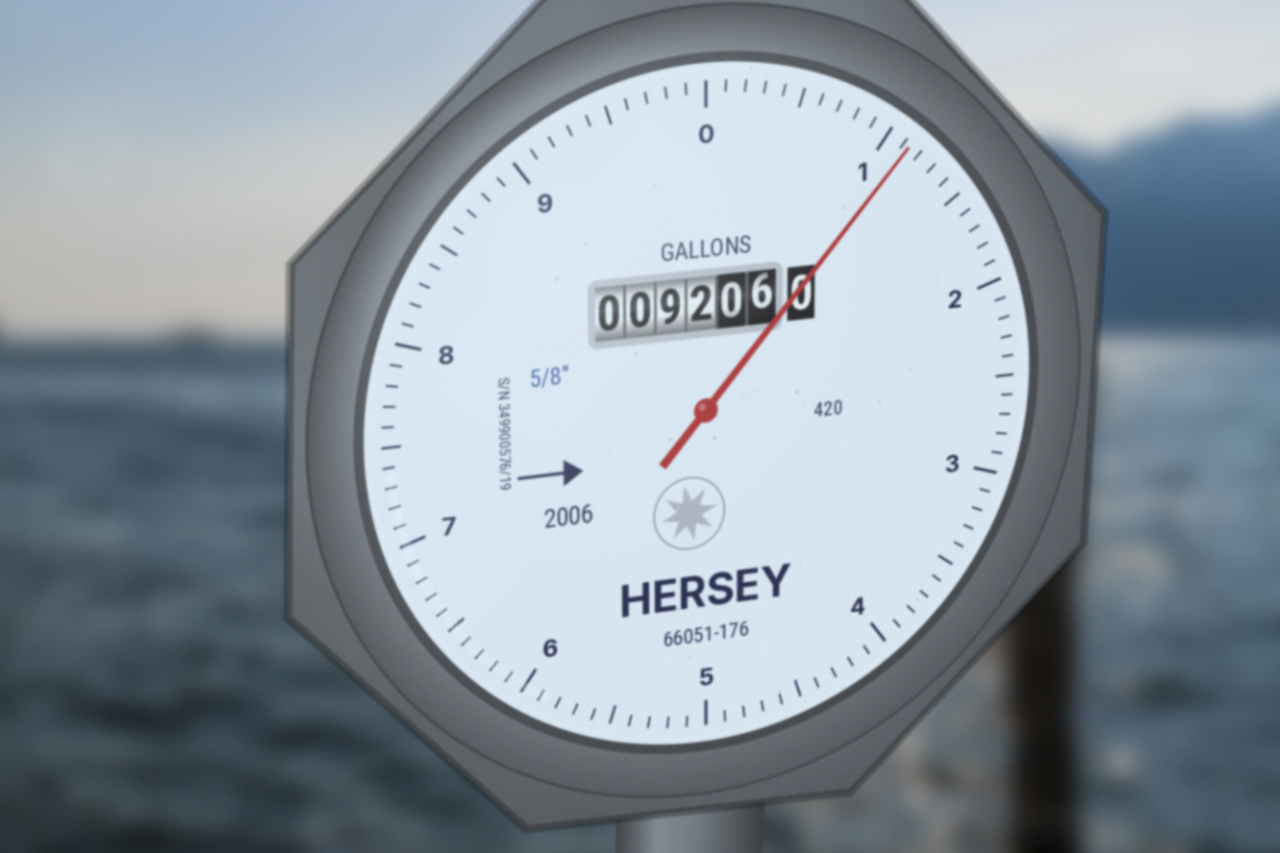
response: 92061.1; gal
